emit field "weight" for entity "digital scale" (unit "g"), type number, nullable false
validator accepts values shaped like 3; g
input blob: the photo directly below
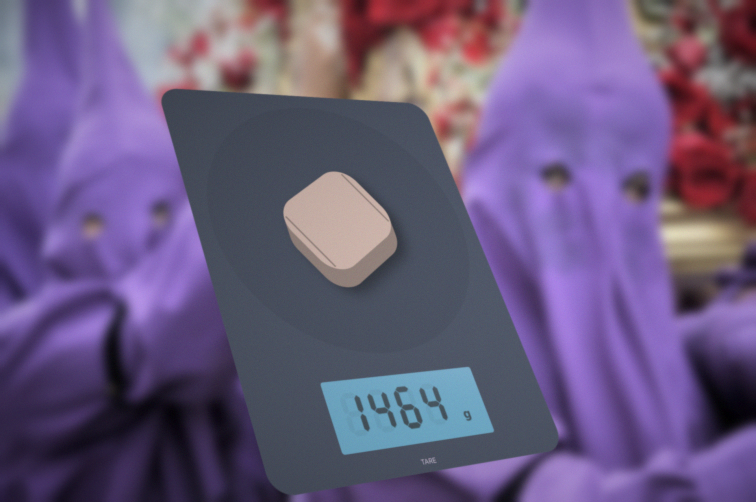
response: 1464; g
